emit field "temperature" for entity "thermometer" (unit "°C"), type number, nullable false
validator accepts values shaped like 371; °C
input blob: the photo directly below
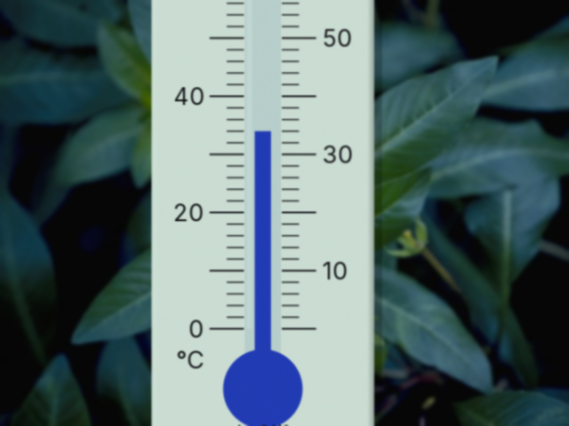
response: 34; °C
